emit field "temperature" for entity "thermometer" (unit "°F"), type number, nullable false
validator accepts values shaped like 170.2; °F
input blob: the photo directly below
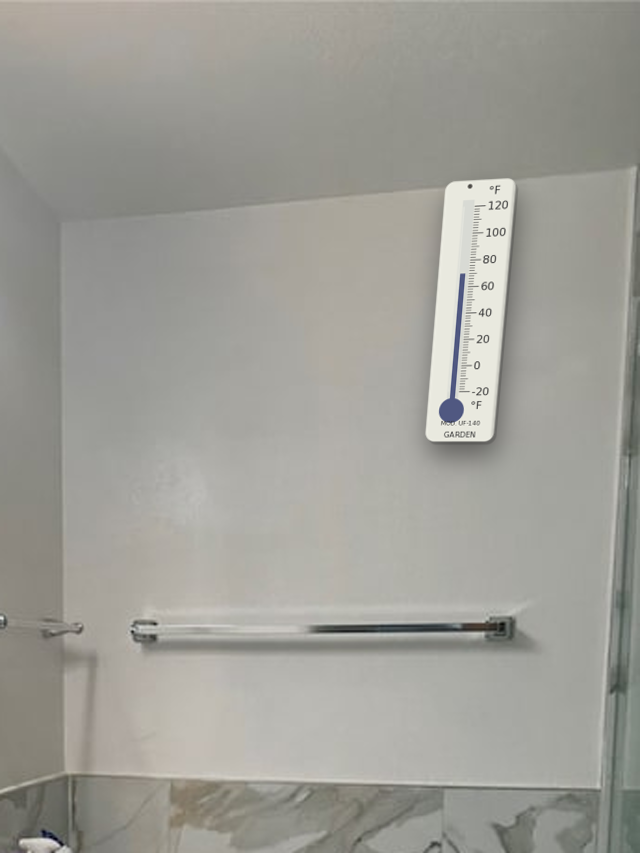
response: 70; °F
